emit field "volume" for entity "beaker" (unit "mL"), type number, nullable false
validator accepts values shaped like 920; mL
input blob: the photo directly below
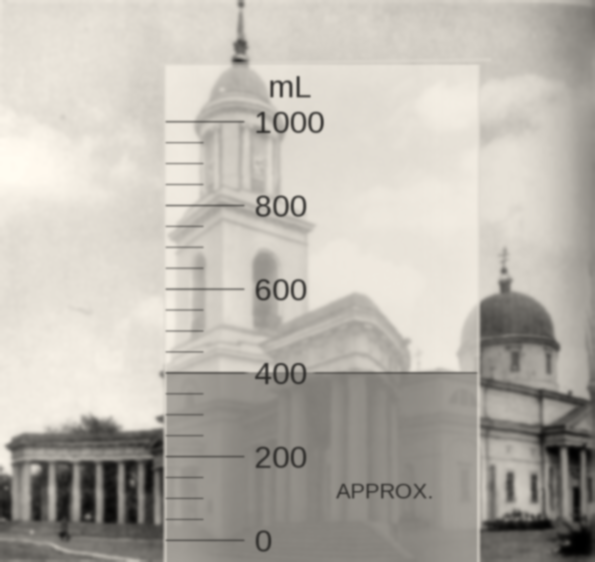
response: 400; mL
